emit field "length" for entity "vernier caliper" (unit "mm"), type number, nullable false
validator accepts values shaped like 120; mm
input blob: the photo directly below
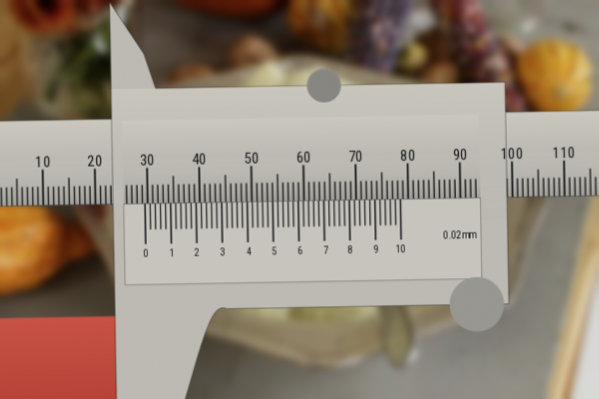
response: 29.5; mm
